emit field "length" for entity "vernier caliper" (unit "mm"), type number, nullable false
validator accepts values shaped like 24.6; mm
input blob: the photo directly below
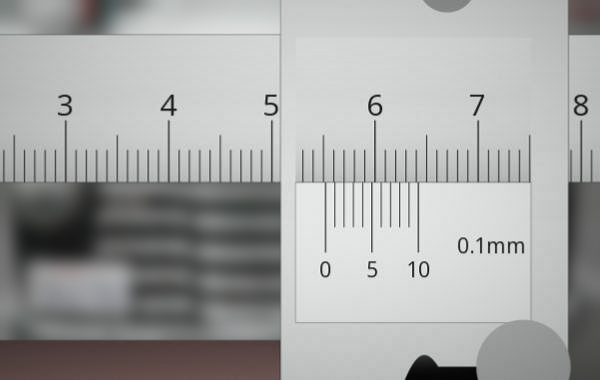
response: 55.2; mm
